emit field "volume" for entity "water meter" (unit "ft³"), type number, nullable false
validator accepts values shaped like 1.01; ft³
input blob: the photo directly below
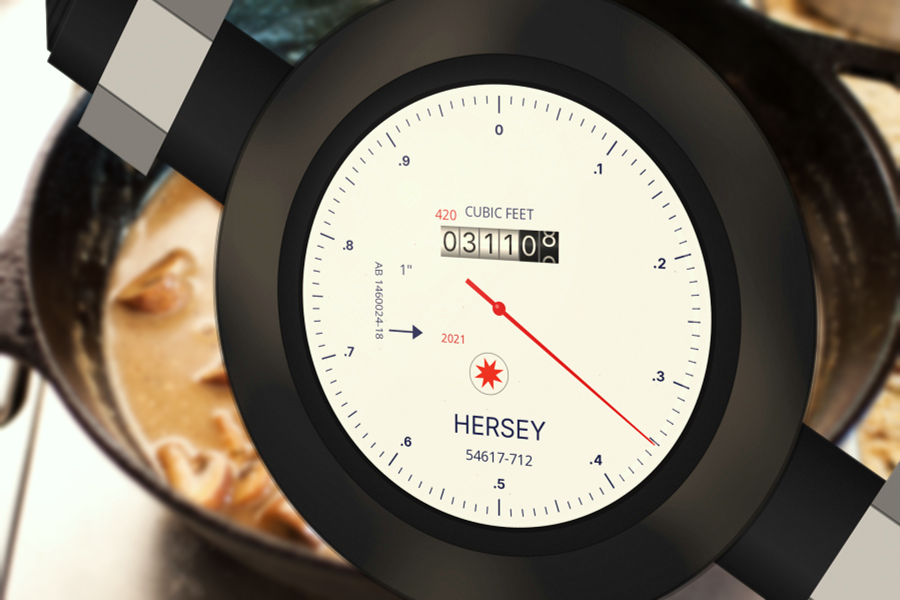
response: 31108.35; ft³
